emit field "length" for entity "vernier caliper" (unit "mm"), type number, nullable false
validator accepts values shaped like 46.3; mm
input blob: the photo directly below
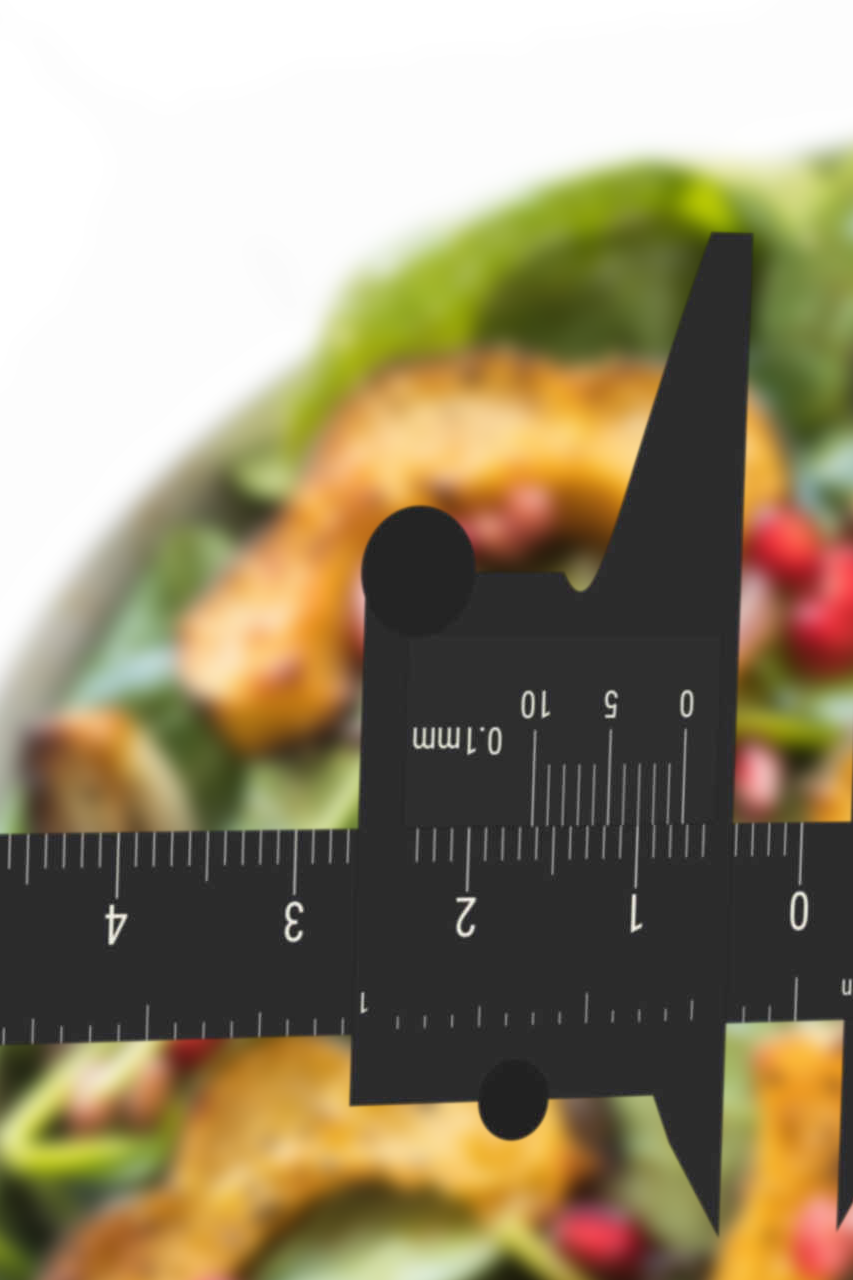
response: 7.3; mm
